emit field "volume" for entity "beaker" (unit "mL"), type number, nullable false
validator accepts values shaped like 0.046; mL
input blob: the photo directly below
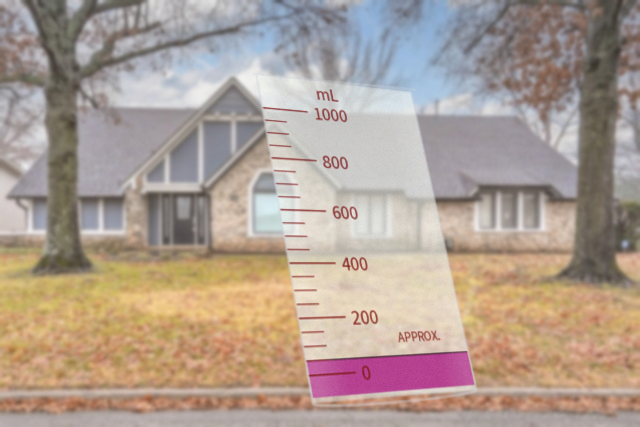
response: 50; mL
